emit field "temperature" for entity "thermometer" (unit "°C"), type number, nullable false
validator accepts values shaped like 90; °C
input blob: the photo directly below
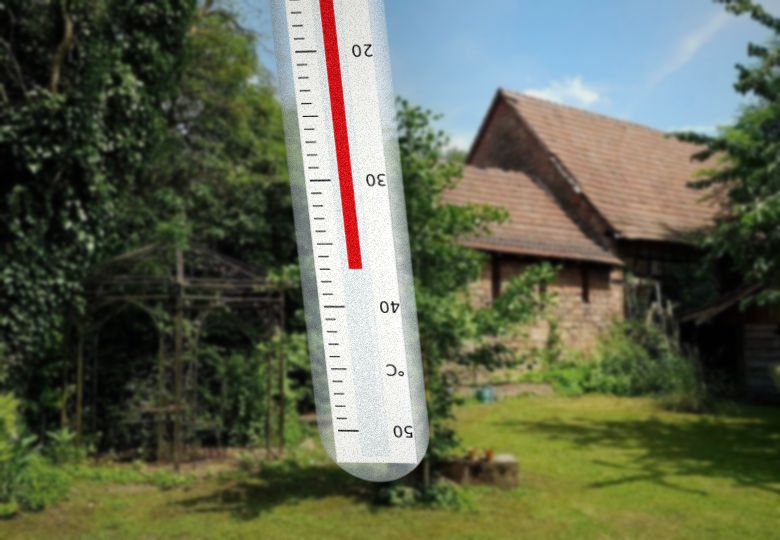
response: 37; °C
